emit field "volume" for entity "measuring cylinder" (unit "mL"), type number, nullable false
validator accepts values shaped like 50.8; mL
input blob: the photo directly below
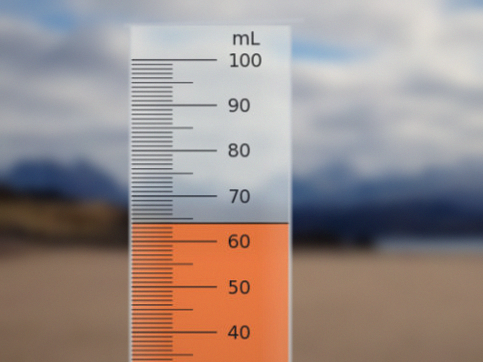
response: 64; mL
